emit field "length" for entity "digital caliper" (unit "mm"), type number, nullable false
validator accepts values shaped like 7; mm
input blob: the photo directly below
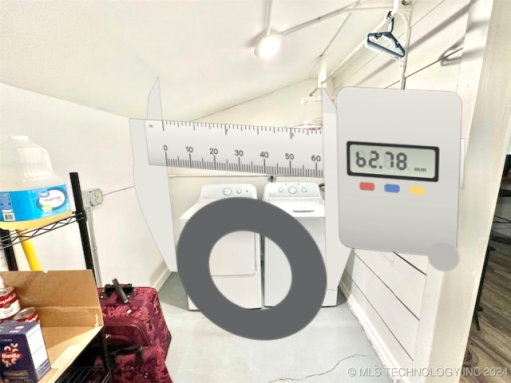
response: 62.78; mm
